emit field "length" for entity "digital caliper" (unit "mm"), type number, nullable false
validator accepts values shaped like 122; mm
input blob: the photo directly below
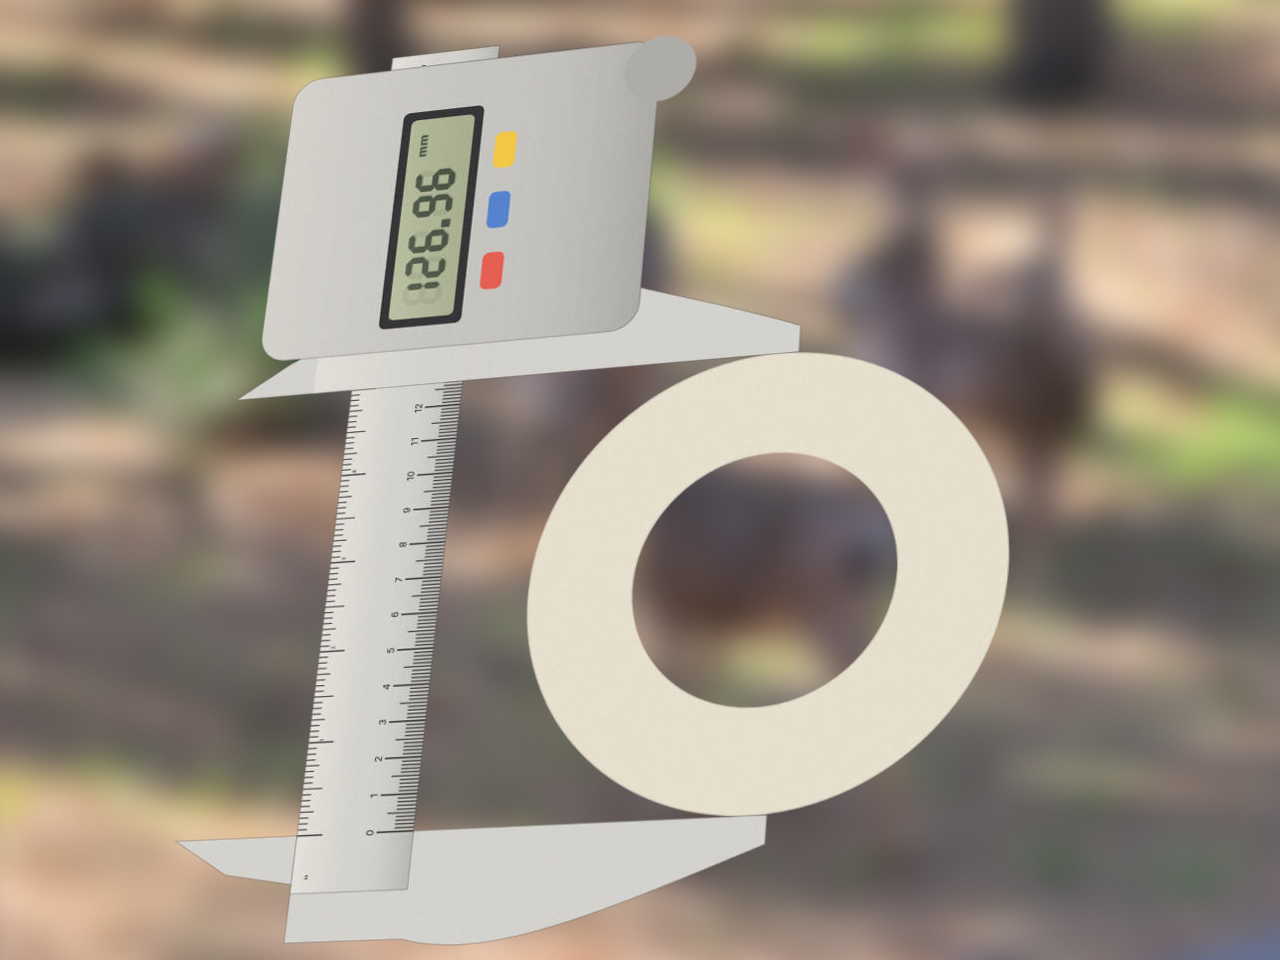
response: 126.96; mm
